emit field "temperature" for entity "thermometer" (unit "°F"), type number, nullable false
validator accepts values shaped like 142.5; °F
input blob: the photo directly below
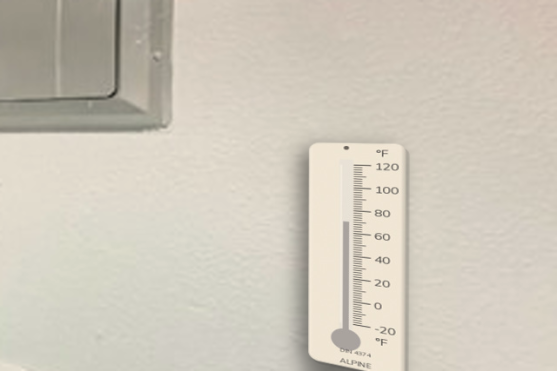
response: 70; °F
